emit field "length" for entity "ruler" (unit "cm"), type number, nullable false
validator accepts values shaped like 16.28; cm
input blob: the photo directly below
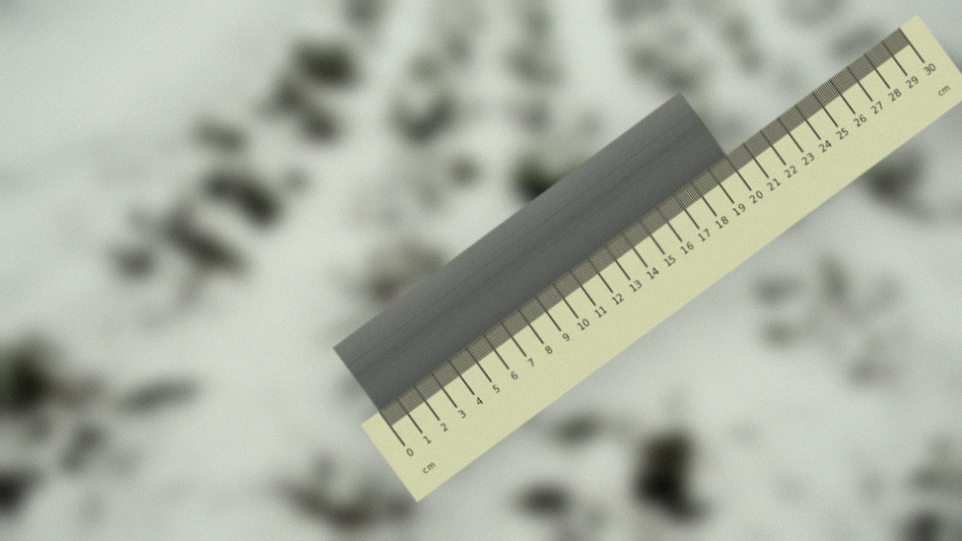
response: 20; cm
